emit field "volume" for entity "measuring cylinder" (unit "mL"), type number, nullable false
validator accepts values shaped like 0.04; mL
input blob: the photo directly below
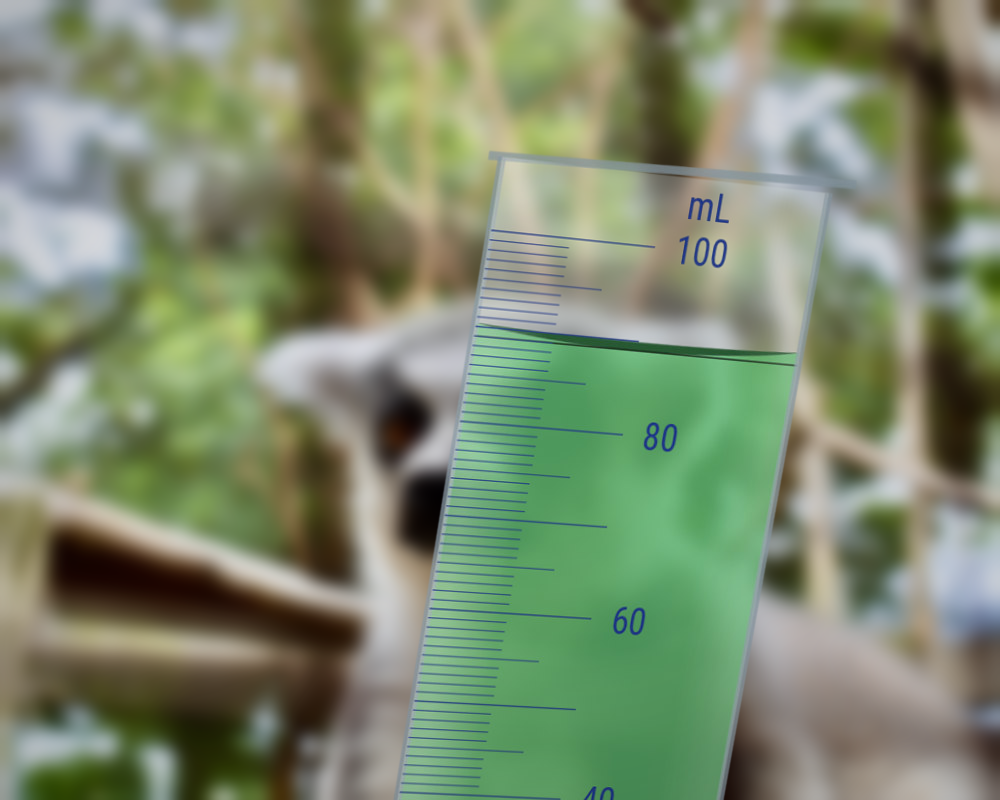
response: 89; mL
